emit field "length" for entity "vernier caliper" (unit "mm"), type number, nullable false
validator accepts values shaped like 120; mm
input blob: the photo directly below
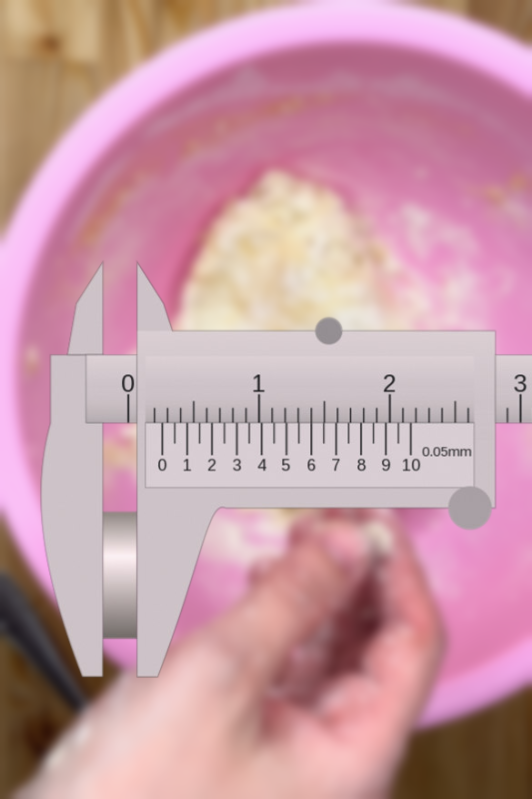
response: 2.6; mm
